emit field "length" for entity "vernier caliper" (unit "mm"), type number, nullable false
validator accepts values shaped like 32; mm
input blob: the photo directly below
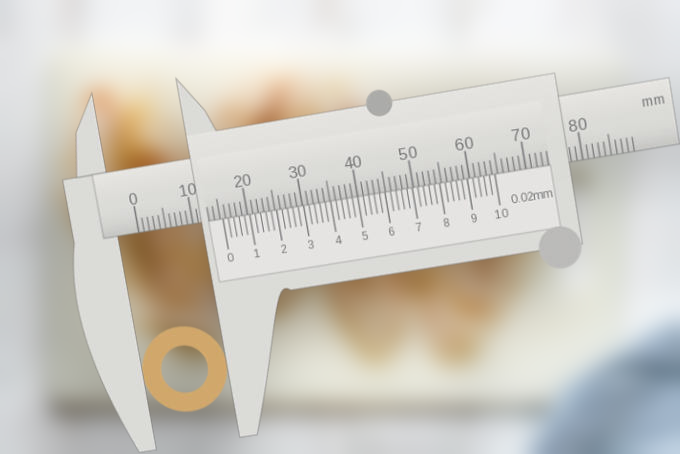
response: 15.5; mm
